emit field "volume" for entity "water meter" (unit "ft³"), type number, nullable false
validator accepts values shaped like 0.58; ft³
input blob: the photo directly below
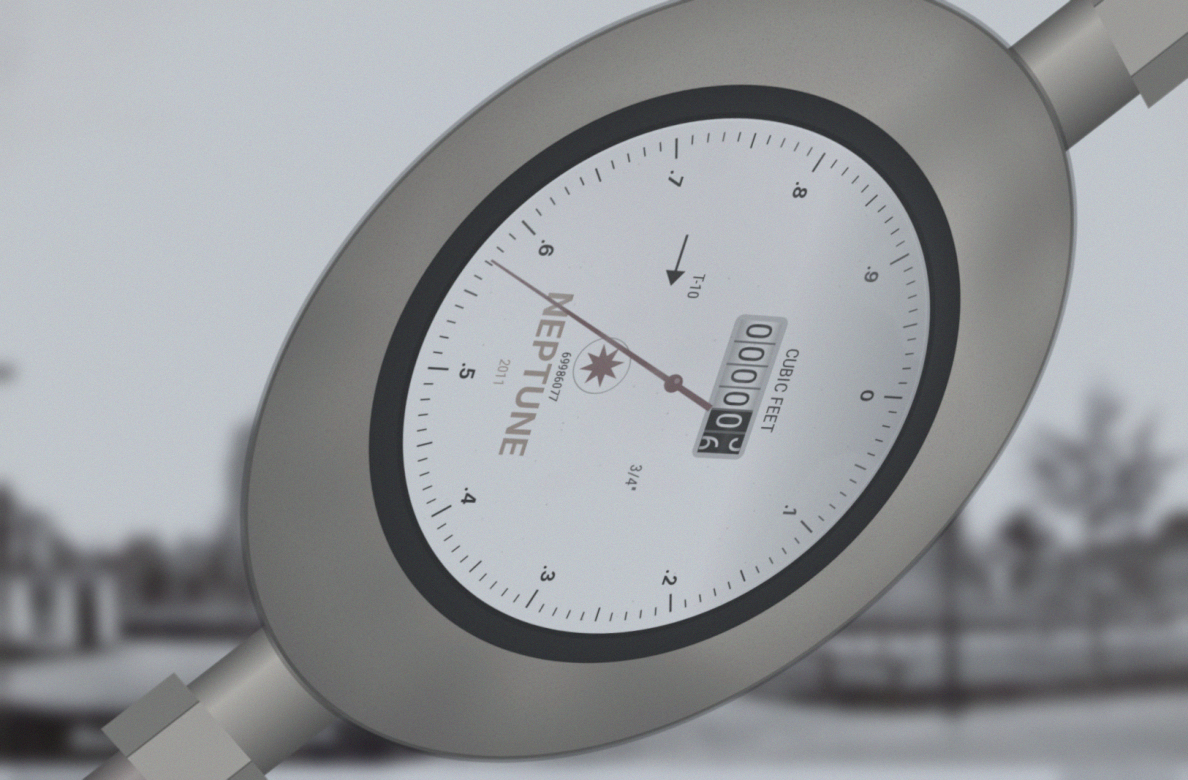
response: 5.57; ft³
